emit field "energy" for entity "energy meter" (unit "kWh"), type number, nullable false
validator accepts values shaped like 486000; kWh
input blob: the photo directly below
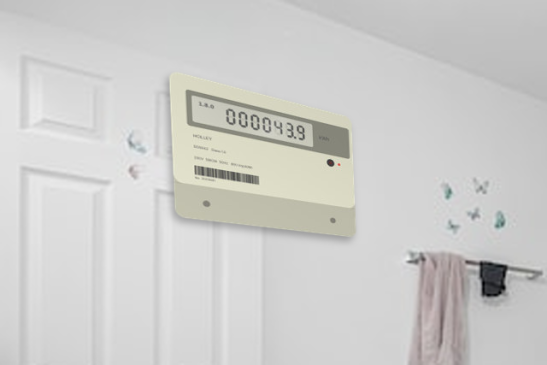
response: 43.9; kWh
